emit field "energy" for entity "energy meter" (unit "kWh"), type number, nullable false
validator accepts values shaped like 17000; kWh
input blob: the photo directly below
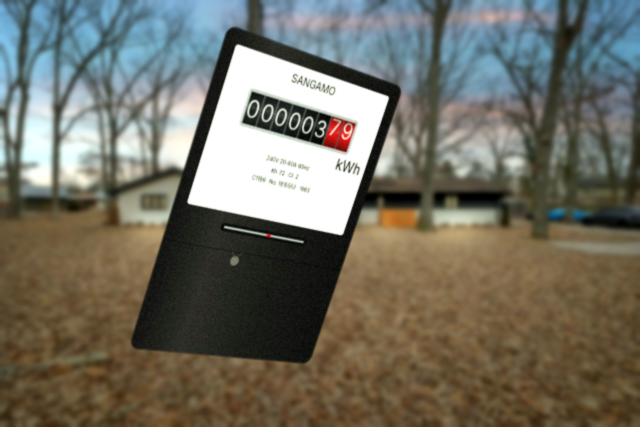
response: 3.79; kWh
